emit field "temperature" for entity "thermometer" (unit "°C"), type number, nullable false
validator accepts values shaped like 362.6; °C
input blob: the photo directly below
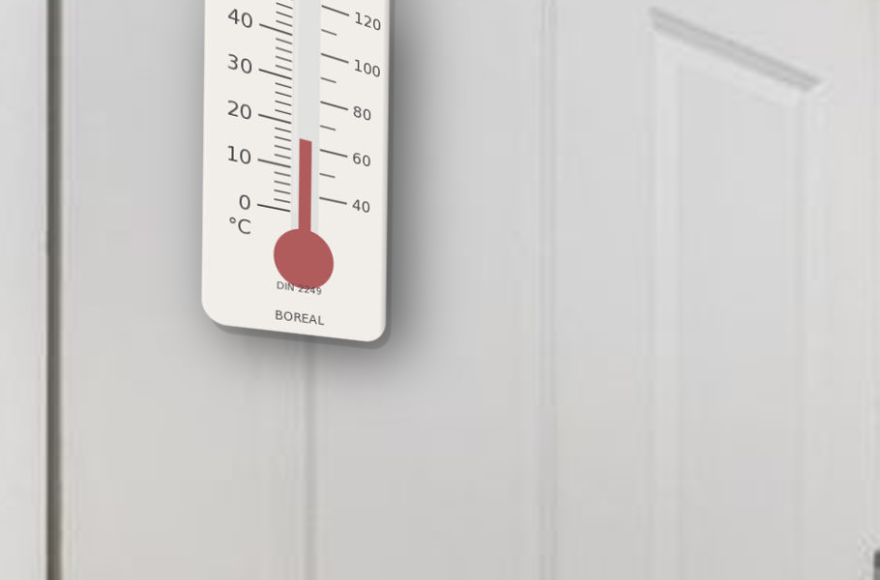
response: 17; °C
